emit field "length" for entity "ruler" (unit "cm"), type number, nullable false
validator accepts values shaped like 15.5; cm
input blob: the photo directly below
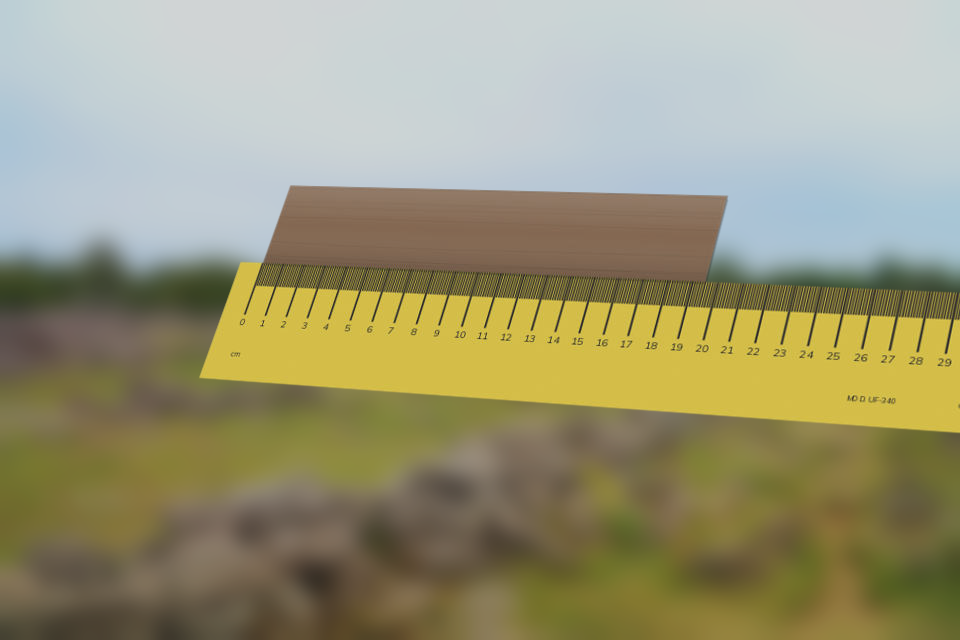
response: 19.5; cm
